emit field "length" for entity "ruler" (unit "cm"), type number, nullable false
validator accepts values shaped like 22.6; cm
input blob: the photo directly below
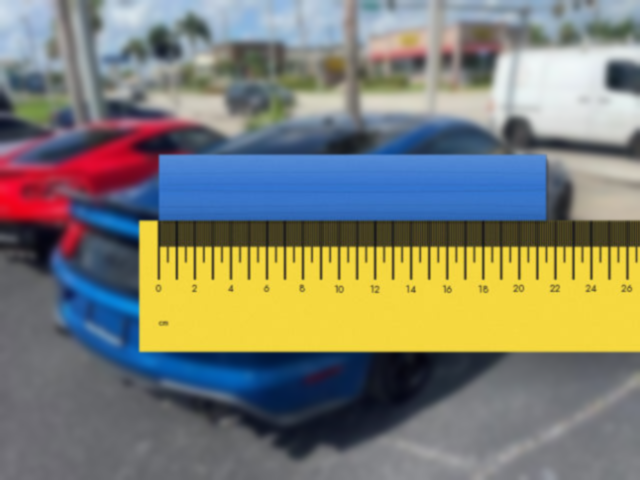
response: 21.5; cm
